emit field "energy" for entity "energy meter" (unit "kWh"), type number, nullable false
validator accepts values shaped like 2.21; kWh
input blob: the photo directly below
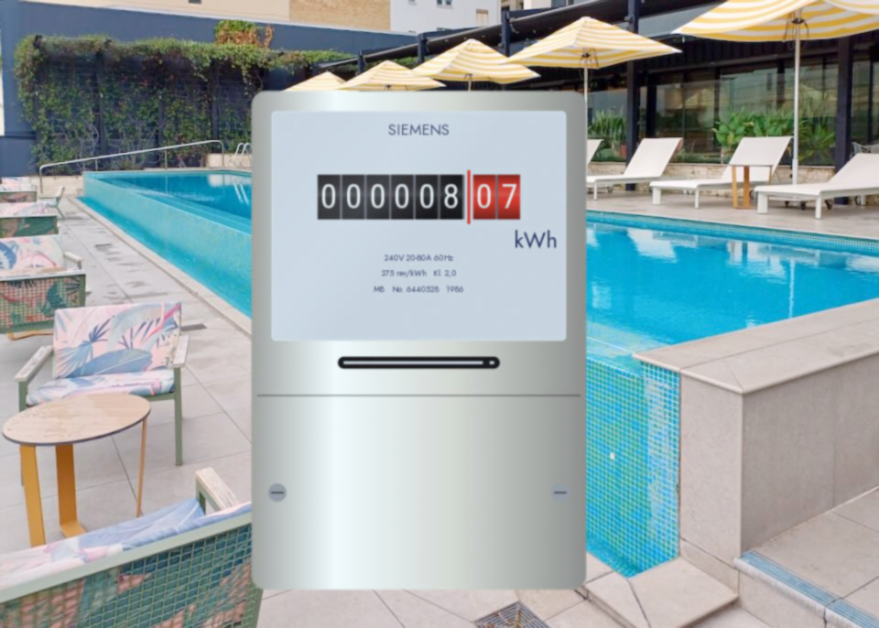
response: 8.07; kWh
